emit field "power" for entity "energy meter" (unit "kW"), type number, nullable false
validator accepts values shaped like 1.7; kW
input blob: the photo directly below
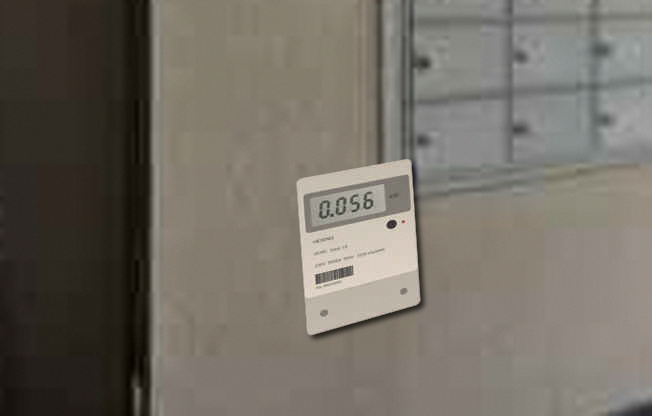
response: 0.056; kW
